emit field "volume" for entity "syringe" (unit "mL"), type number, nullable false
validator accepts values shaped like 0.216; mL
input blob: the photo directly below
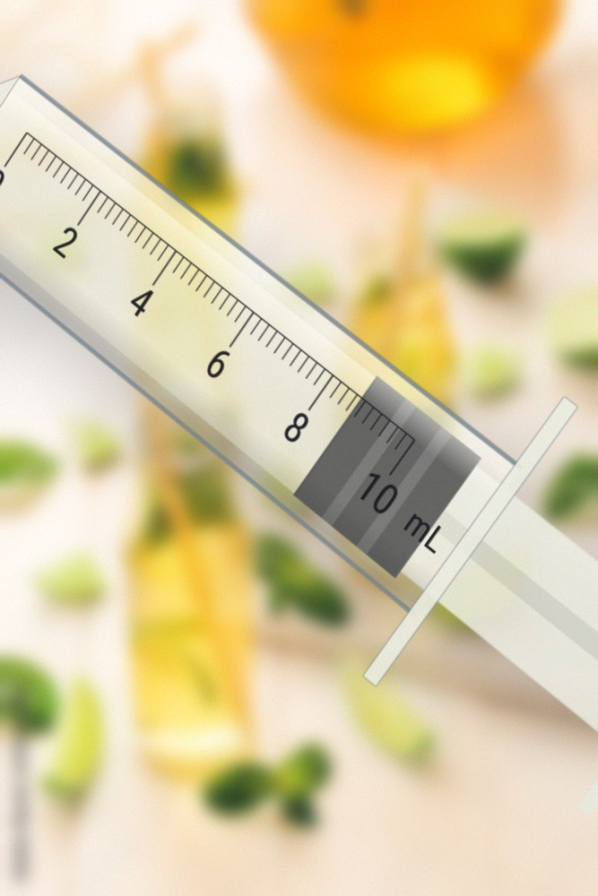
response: 8.7; mL
